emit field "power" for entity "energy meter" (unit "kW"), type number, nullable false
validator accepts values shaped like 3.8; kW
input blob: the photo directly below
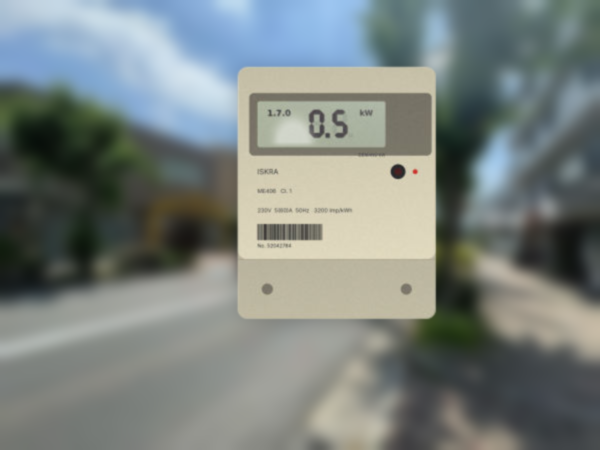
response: 0.5; kW
